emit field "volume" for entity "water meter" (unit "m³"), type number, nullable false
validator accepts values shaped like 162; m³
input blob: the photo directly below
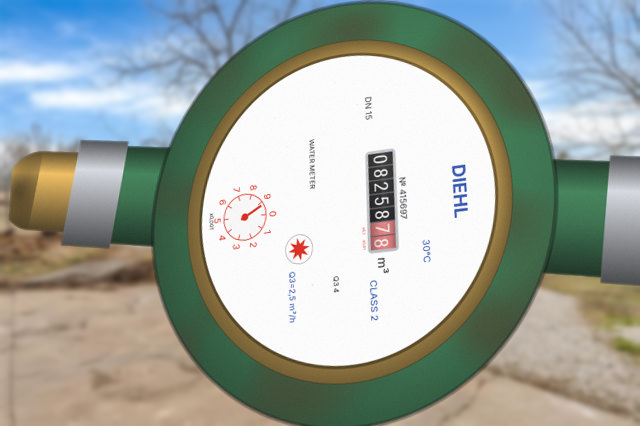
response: 8258.779; m³
